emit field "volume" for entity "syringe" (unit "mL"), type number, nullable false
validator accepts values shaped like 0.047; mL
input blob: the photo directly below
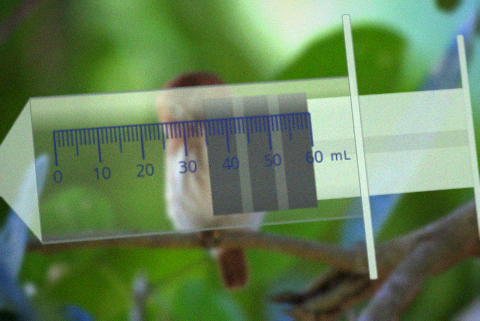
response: 35; mL
